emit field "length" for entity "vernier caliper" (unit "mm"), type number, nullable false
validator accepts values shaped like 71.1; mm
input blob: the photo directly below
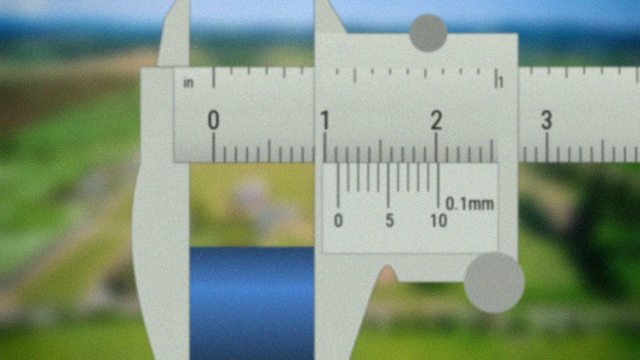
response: 11.2; mm
